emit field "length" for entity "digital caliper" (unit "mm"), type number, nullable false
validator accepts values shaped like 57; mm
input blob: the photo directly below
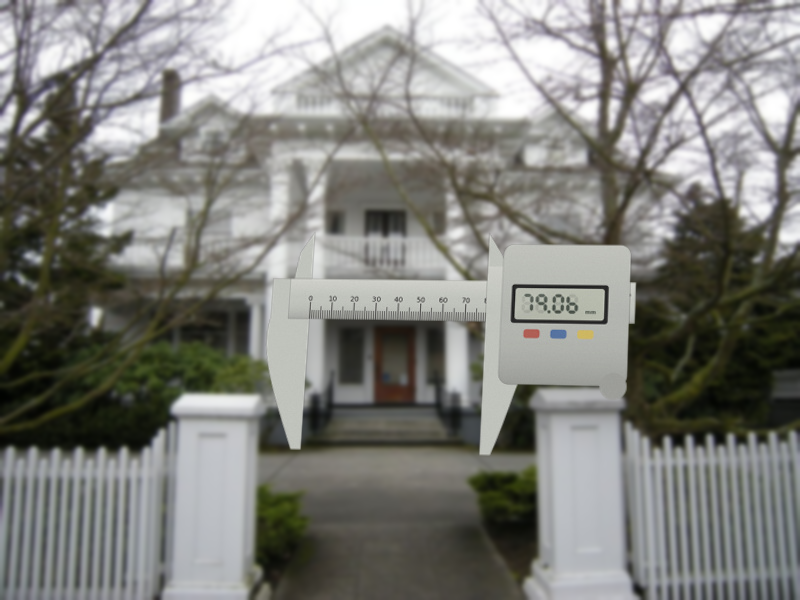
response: 79.06; mm
